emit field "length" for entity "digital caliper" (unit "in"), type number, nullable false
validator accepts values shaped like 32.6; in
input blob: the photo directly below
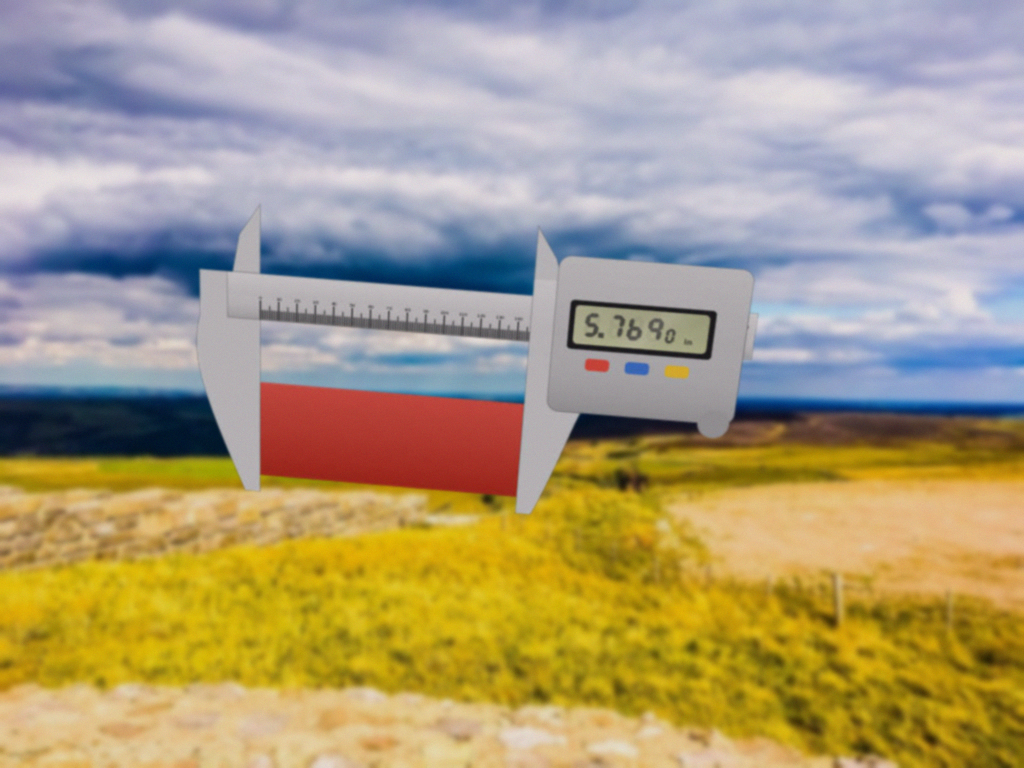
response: 5.7690; in
